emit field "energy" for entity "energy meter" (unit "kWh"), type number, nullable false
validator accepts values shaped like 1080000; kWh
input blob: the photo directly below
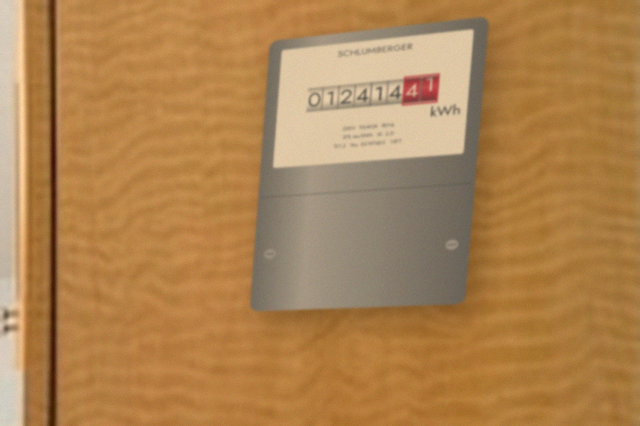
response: 12414.41; kWh
